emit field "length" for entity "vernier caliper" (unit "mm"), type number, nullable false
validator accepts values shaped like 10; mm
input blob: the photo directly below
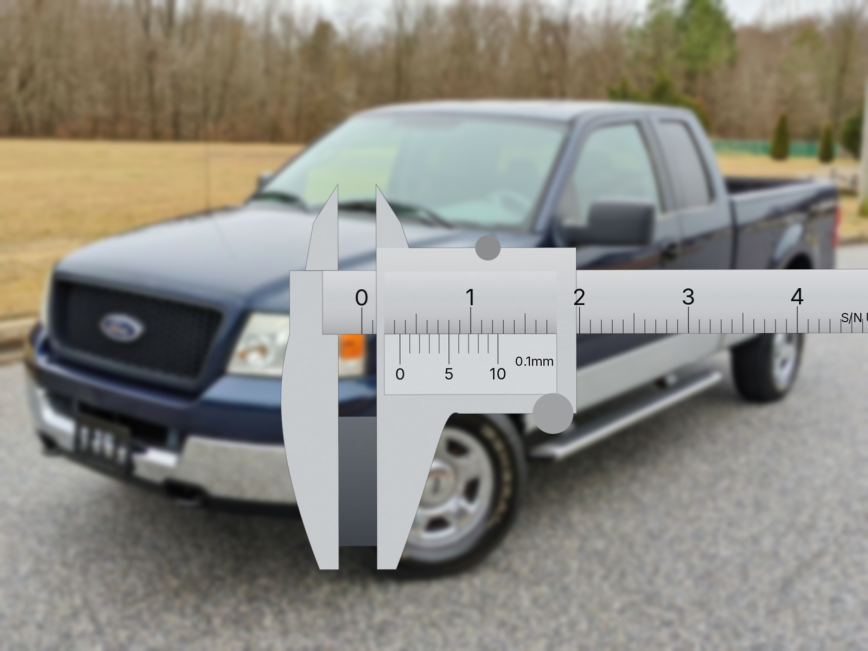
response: 3.5; mm
